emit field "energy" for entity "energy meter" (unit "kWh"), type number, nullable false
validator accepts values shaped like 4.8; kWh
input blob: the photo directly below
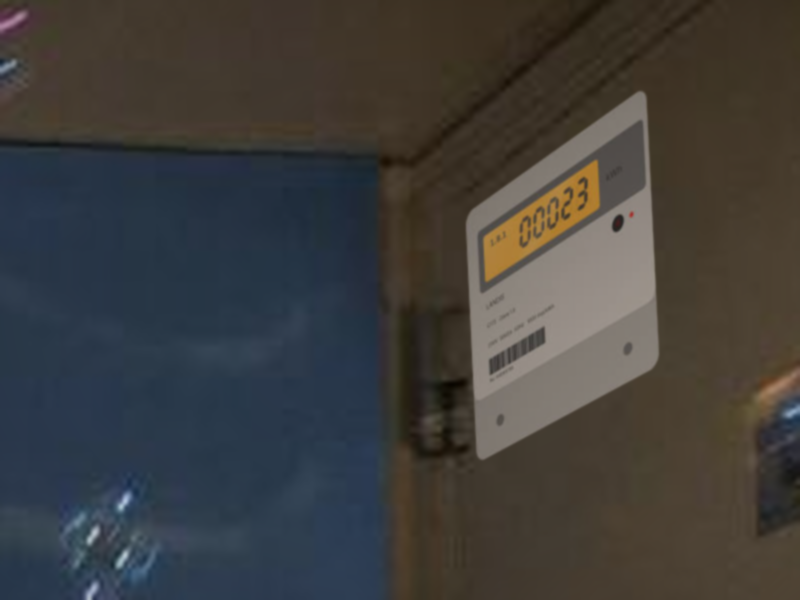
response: 23; kWh
